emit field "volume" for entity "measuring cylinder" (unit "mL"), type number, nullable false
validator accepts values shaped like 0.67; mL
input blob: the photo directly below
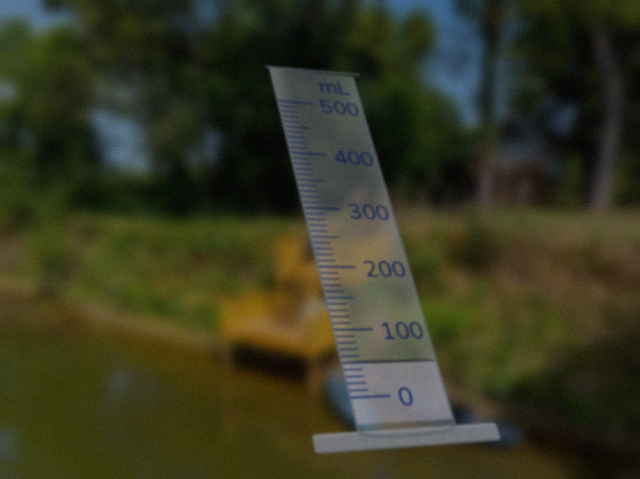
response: 50; mL
